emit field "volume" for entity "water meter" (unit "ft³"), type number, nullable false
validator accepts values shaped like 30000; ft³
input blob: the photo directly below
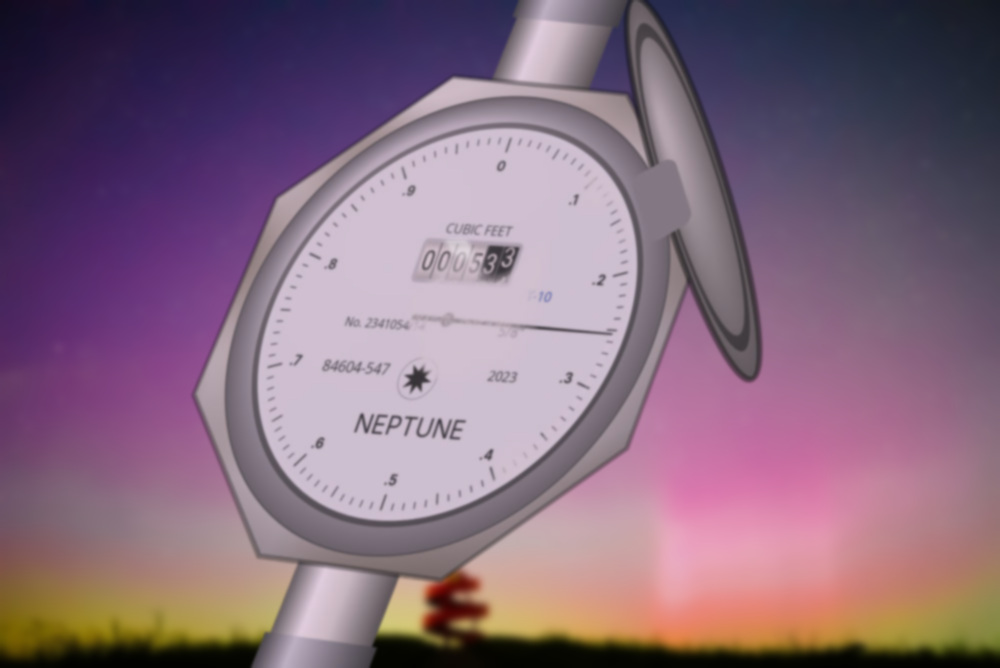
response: 533.25; ft³
